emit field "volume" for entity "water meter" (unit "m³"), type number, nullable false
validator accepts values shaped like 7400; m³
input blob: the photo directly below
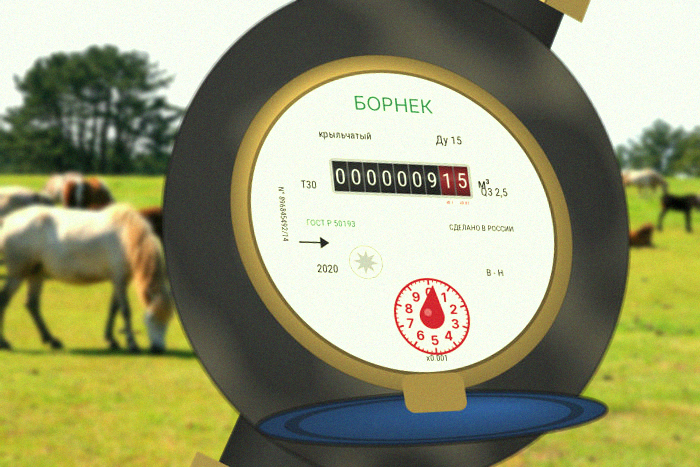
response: 9.150; m³
